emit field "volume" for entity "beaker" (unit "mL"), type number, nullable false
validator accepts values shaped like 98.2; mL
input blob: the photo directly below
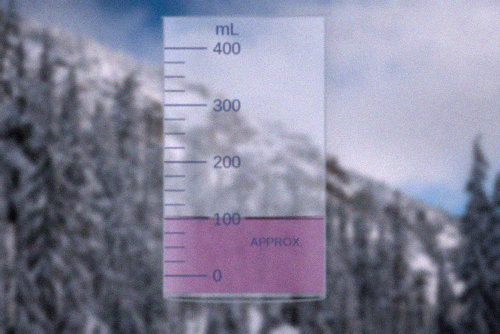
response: 100; mL
